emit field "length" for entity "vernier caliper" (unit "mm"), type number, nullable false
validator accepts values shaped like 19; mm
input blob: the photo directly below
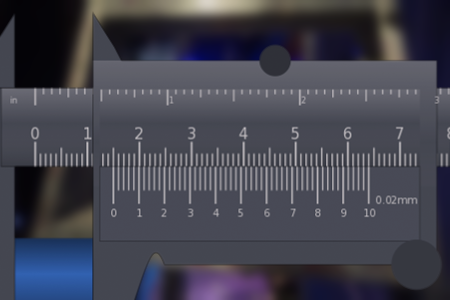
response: 15.0; mm
